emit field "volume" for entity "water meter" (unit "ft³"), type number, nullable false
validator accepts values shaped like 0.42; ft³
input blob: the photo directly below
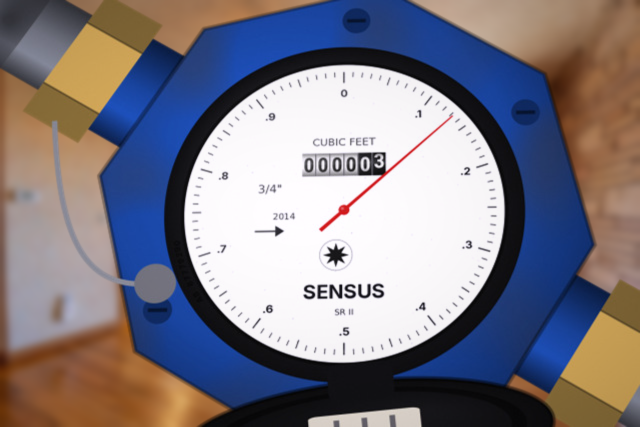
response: 3.13; ft³
